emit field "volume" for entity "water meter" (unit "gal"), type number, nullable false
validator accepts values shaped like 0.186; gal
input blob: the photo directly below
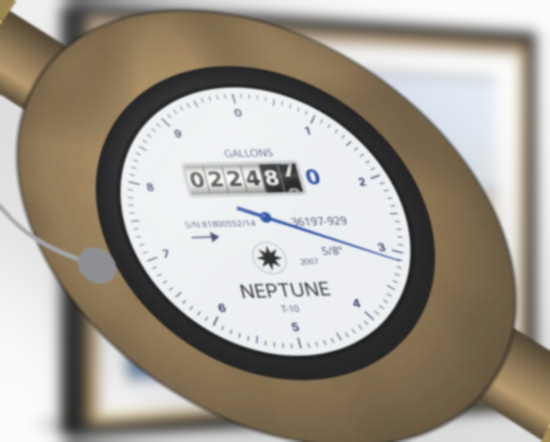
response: 224873.1; gal
